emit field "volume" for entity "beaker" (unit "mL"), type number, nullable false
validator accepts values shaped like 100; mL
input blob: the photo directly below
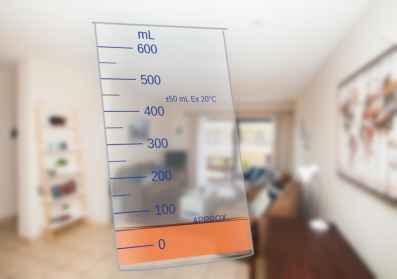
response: 50; mL
